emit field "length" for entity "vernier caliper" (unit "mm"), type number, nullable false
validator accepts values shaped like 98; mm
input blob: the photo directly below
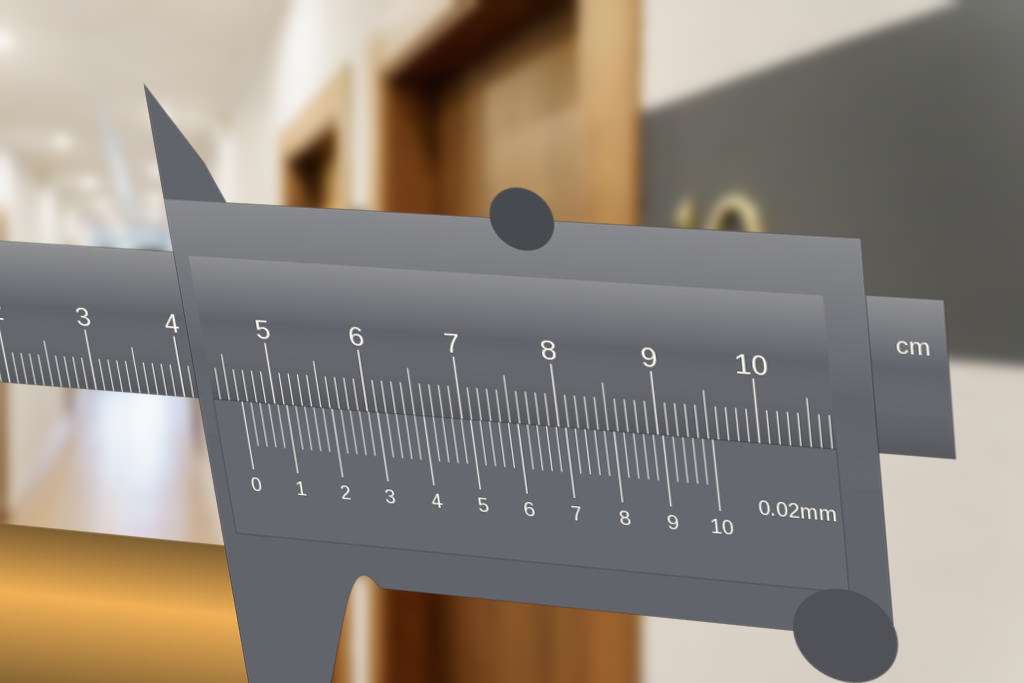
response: 46.4; mm
